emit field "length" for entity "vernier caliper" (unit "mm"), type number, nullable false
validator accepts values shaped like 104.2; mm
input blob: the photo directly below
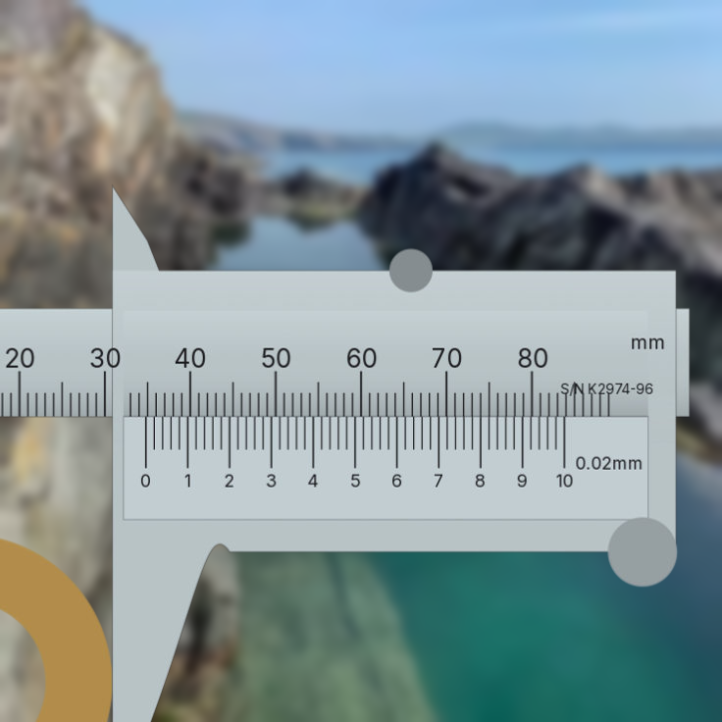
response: 34.8; mm
